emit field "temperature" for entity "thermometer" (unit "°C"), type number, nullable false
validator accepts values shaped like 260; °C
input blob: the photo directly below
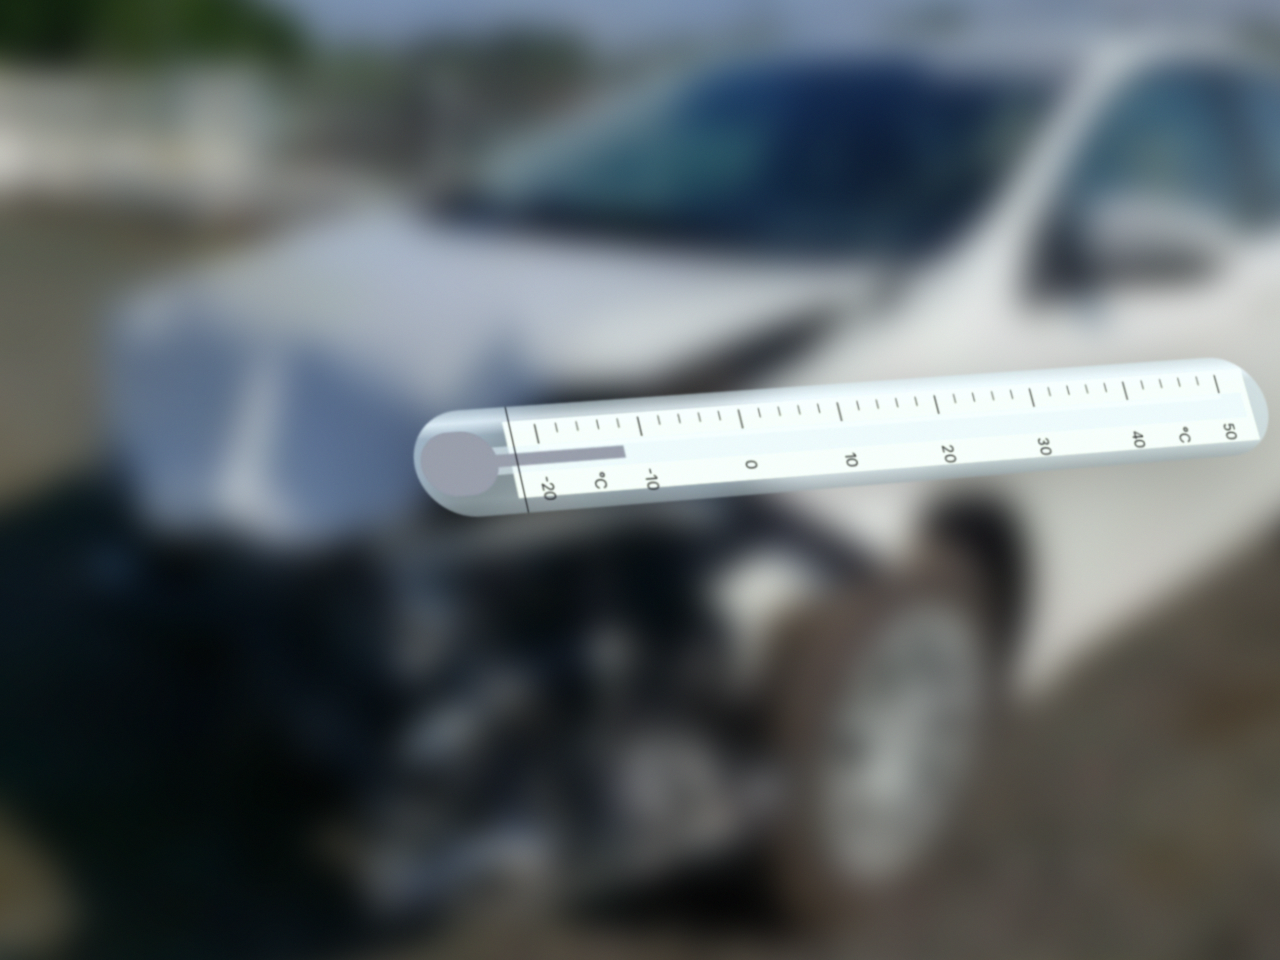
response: -12; °C
